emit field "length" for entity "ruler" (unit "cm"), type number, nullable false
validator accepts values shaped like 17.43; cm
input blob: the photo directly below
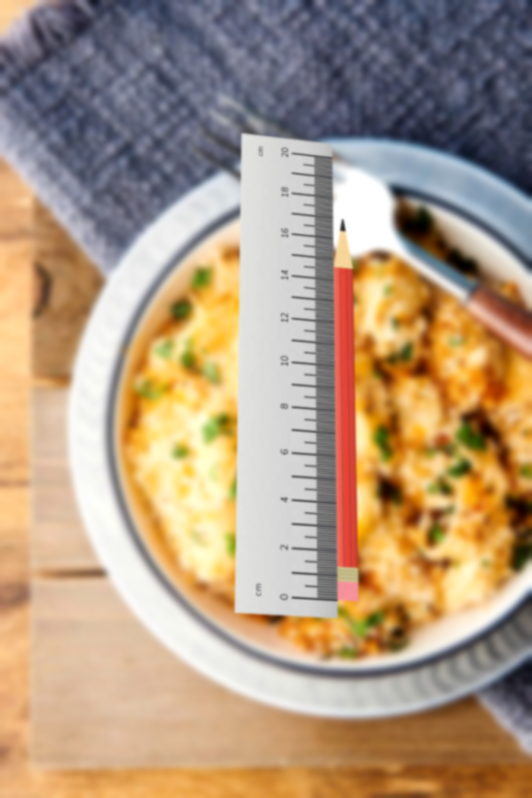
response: 17; cm
